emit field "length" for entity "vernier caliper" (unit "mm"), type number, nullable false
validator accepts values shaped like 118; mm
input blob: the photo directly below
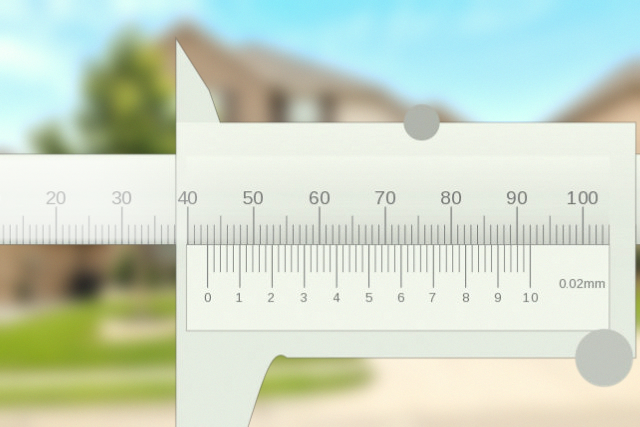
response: 43.0; mm
